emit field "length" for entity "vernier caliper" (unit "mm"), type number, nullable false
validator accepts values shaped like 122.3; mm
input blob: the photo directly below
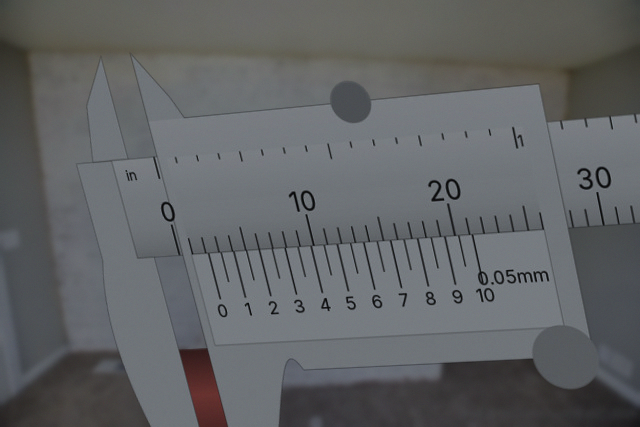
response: 2.2; mm
